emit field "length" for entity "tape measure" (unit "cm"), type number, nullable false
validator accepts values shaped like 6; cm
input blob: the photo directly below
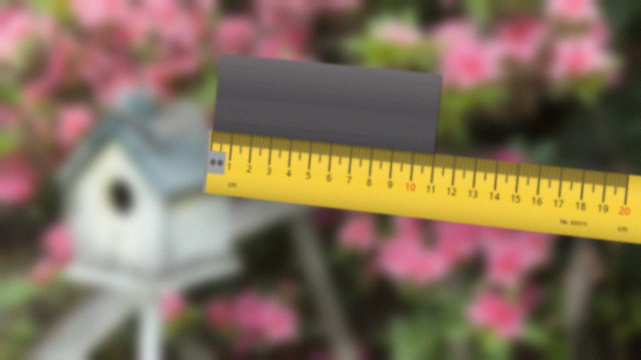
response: 11; cm
